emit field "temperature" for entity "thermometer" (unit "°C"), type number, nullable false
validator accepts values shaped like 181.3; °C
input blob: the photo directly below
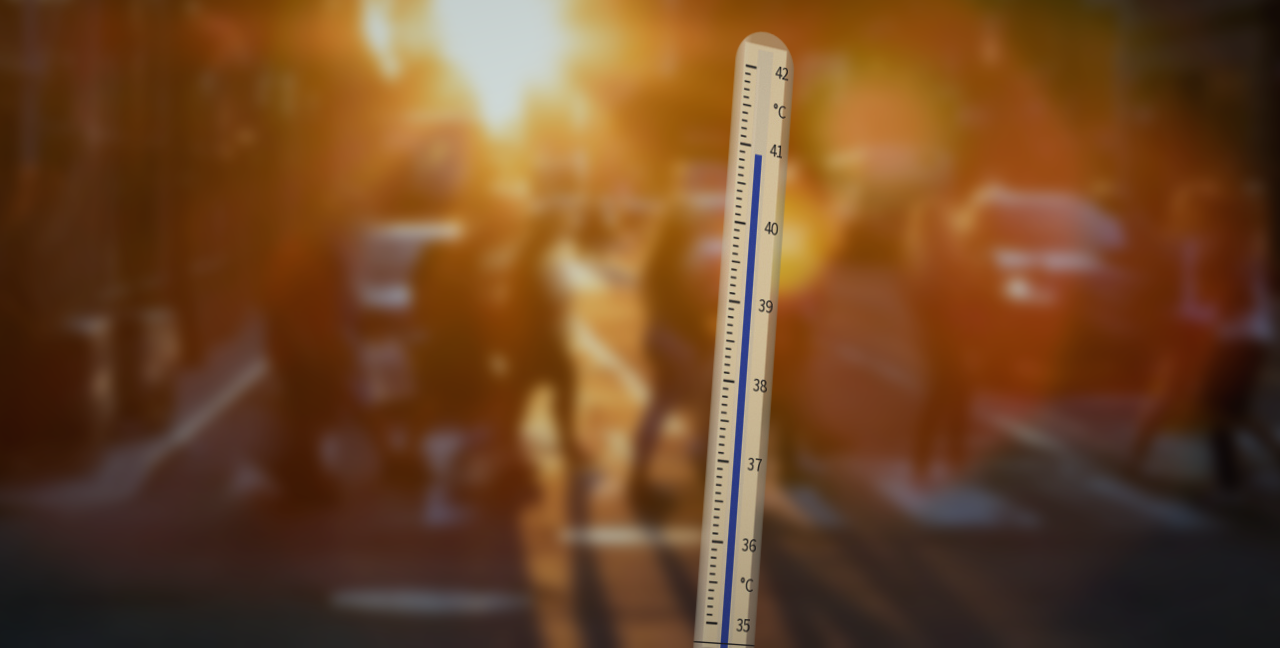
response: 40.9; °C
